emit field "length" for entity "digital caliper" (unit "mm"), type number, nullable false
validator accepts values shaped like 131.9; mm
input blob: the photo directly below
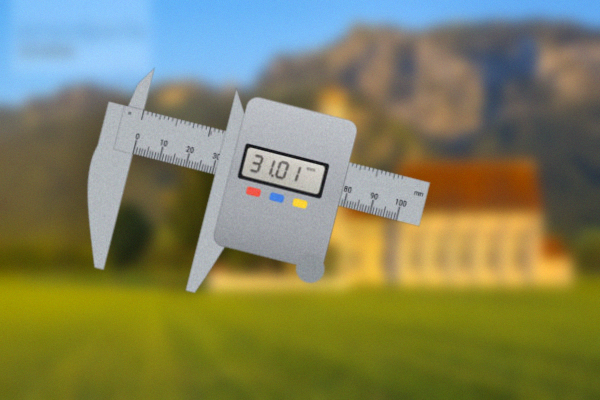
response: 31.01; mm
